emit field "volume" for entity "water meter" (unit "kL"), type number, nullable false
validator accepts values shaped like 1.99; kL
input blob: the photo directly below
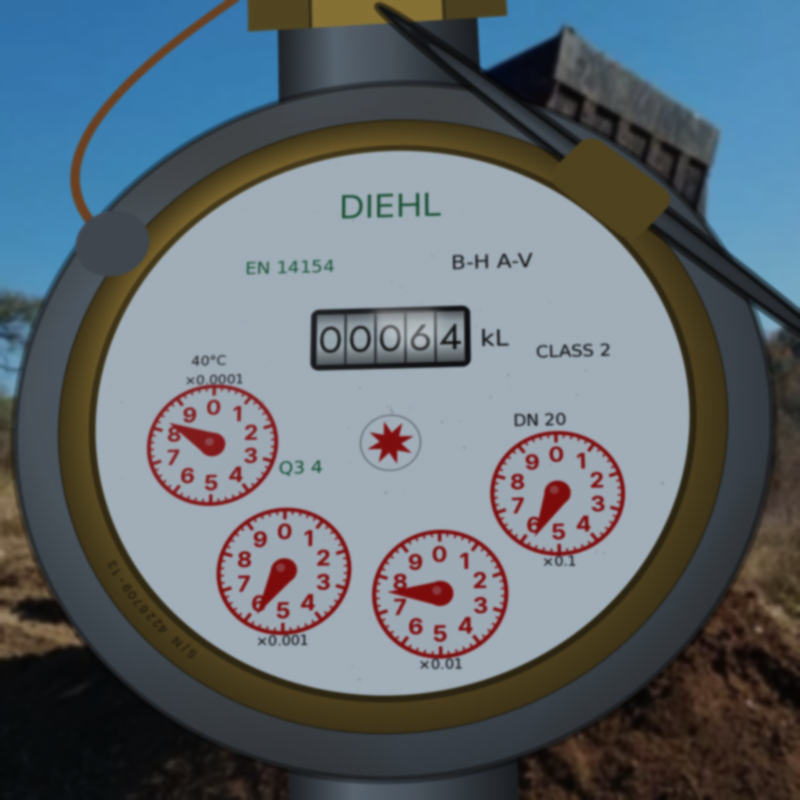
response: 64.5758; kL
